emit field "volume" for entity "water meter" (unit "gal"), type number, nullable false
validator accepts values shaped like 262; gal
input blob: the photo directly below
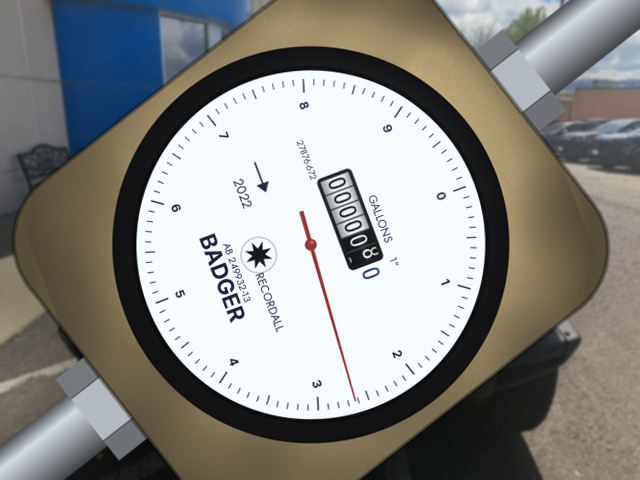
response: 82.6; gal
